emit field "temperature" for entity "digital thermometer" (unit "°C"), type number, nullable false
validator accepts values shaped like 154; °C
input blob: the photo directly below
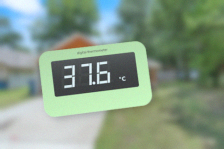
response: 37.6; °C
